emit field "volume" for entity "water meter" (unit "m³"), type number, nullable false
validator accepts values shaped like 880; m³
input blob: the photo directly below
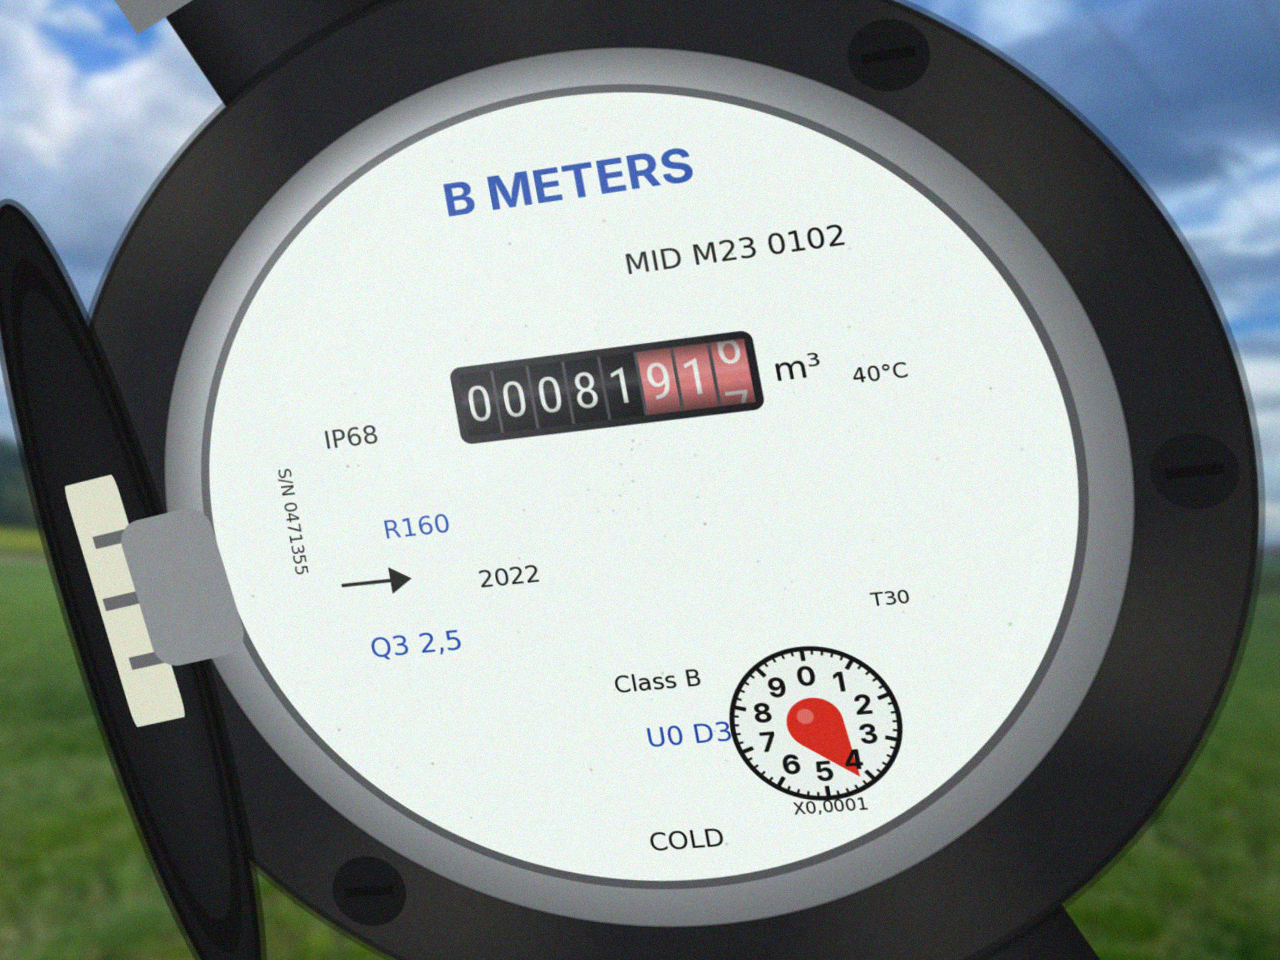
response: 81.9164; m³
